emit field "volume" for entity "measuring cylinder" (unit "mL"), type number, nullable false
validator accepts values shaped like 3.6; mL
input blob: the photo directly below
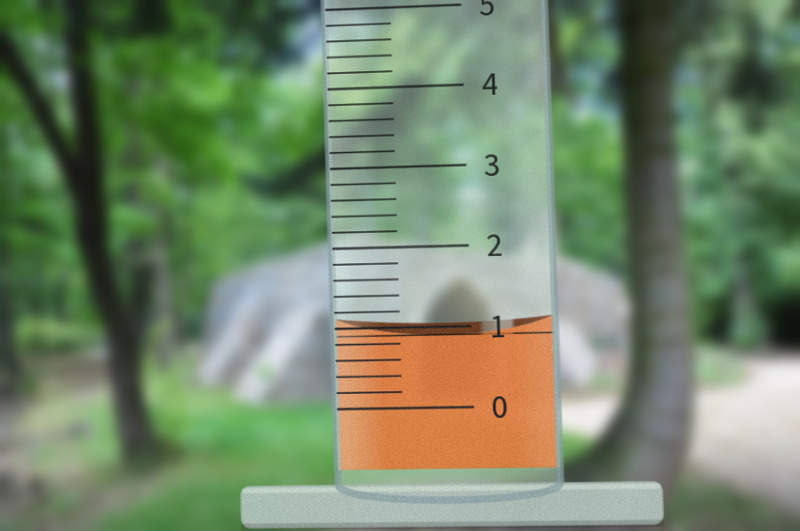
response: 0.9; mL
